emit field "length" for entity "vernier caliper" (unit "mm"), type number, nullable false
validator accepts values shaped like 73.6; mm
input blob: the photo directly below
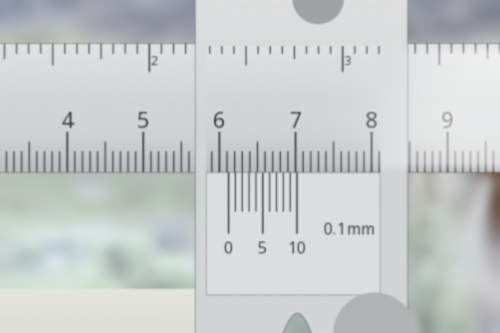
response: 61.2; mm
